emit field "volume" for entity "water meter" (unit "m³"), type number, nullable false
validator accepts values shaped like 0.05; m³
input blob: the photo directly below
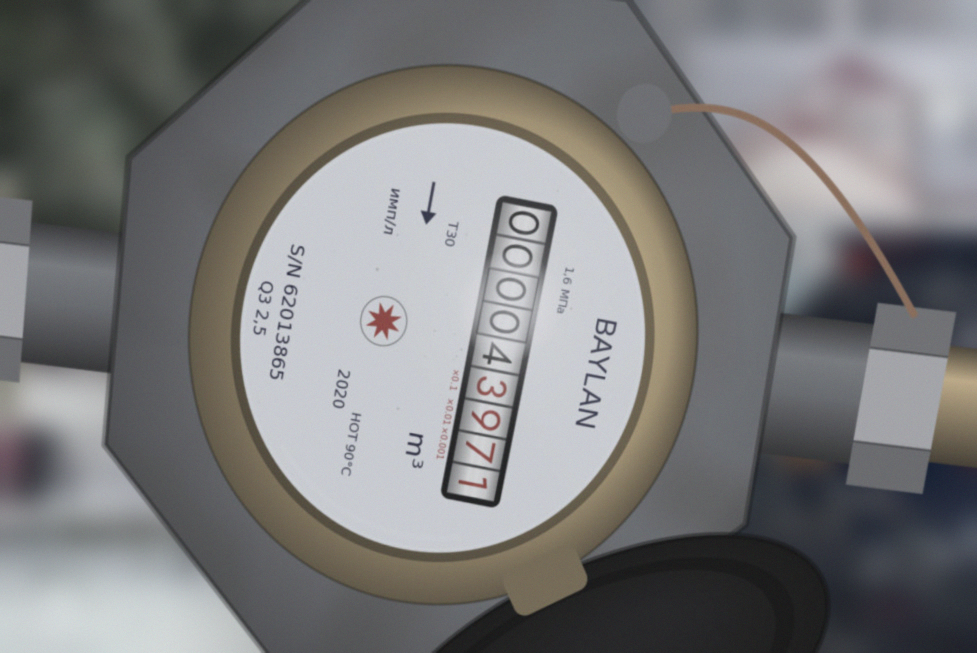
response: 4.3971; m³
